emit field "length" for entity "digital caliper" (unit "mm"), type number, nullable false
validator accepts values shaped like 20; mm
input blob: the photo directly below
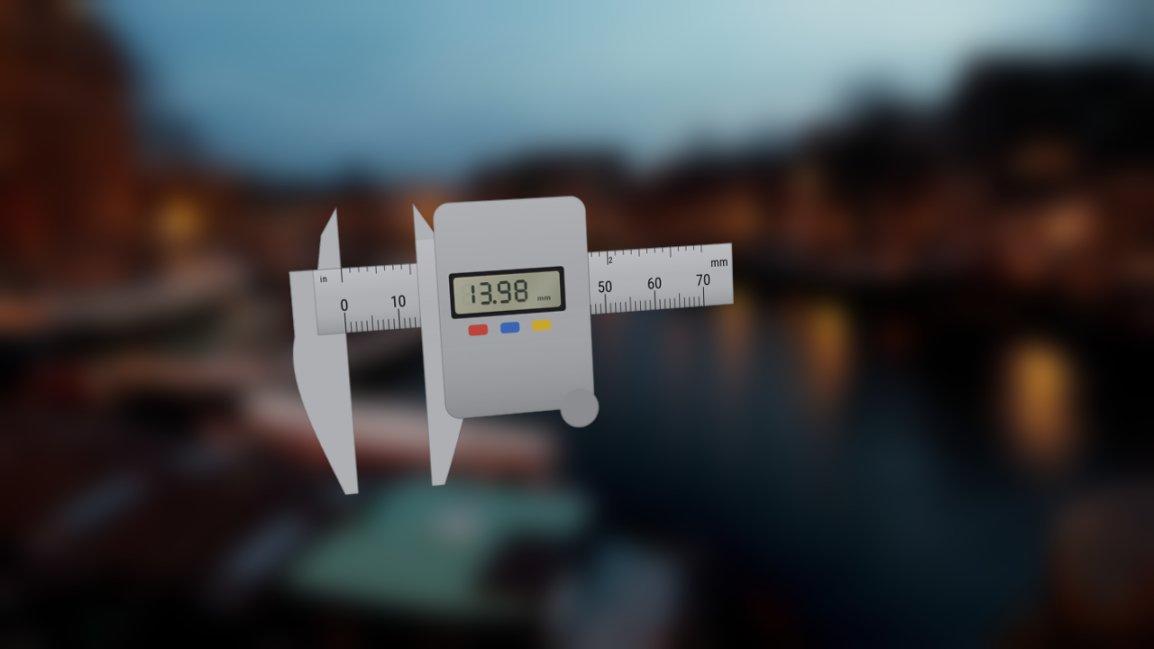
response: 13.98; mm
